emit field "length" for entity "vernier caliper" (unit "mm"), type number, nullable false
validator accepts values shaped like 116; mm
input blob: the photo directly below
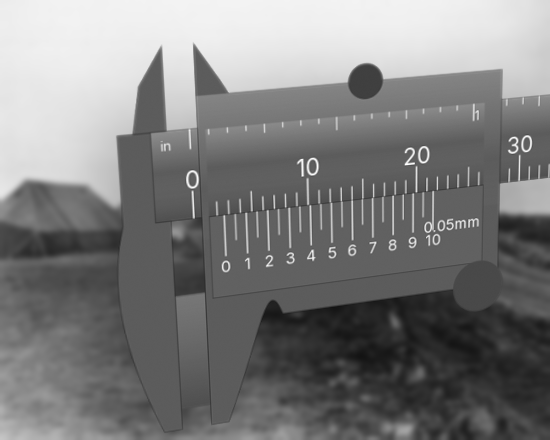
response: 2.6; mm
